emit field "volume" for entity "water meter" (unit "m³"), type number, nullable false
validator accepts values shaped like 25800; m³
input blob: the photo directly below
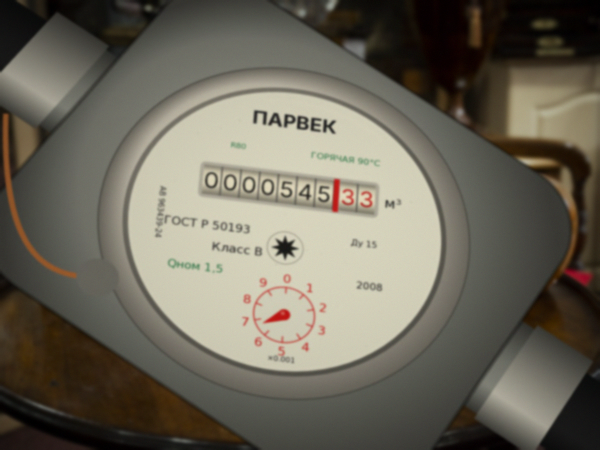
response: 545.336; m³
